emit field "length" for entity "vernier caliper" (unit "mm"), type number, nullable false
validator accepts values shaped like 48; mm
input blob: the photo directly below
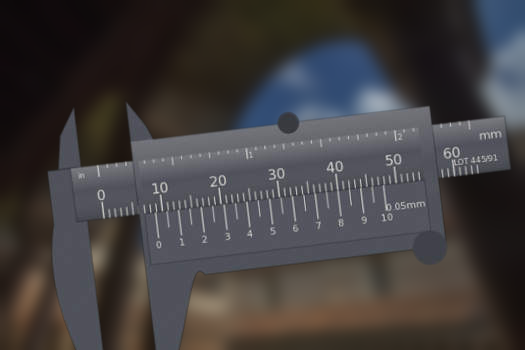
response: 8.8; mm
